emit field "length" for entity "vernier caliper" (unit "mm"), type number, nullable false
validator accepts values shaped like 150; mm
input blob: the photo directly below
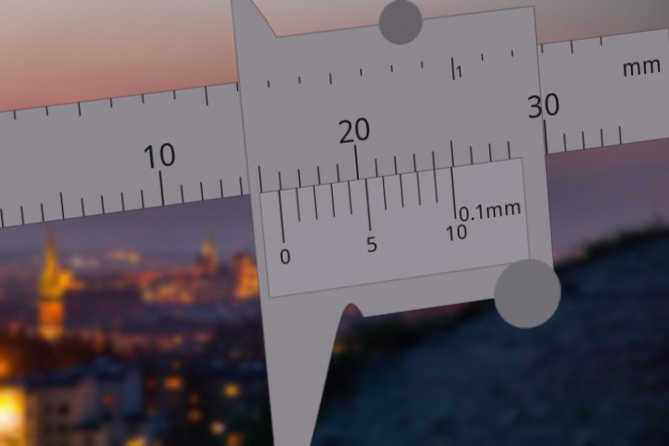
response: 15.9; mm
